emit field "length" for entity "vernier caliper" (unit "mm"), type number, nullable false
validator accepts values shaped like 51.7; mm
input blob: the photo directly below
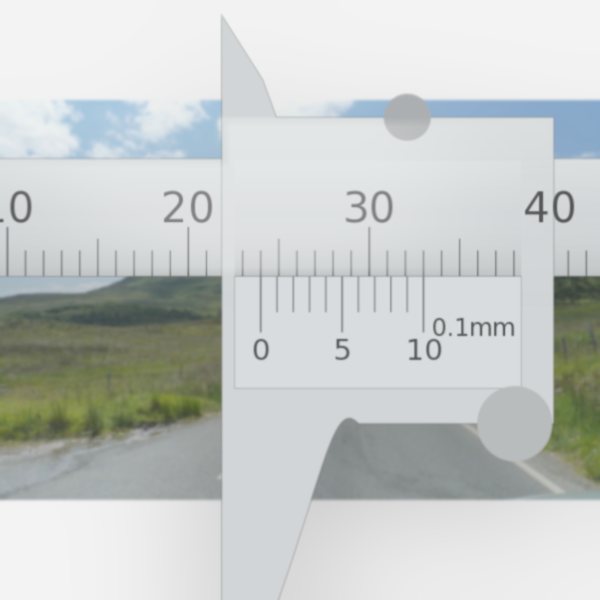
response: 24.0; mm
